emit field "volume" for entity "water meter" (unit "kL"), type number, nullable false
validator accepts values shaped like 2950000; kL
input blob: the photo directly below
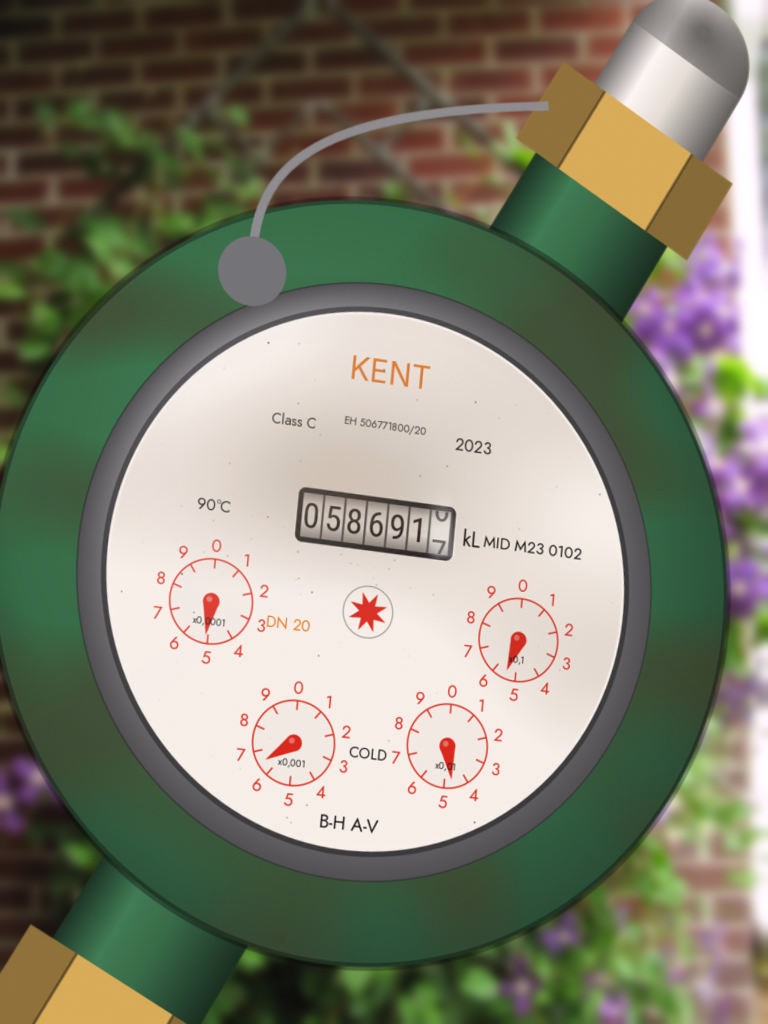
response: 586916.5465; kL
